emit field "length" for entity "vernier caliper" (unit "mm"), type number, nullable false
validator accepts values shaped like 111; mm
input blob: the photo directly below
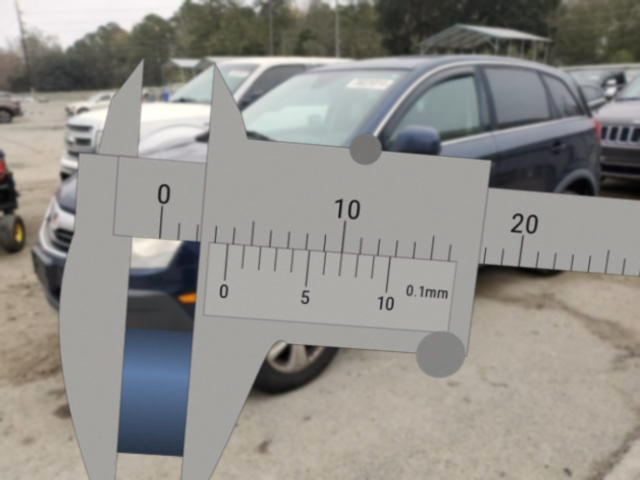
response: 3.7; mm
